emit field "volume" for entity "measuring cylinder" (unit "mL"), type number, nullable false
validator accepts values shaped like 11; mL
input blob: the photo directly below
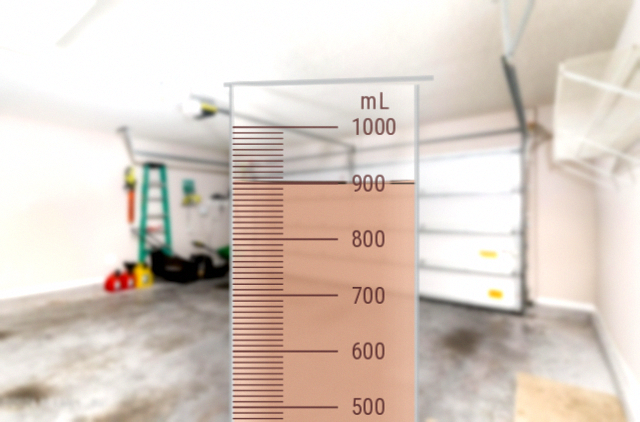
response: 900; mL
